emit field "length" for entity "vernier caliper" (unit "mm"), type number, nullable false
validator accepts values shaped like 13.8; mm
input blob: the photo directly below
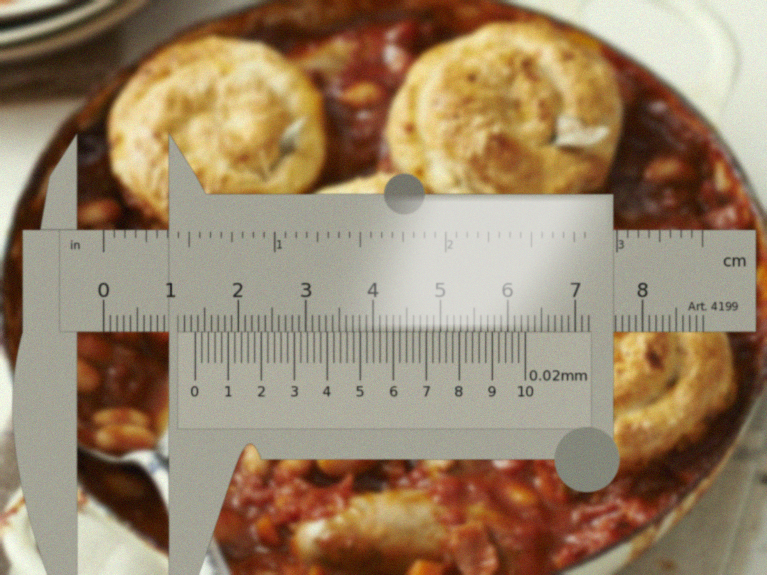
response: 13.6; mm
